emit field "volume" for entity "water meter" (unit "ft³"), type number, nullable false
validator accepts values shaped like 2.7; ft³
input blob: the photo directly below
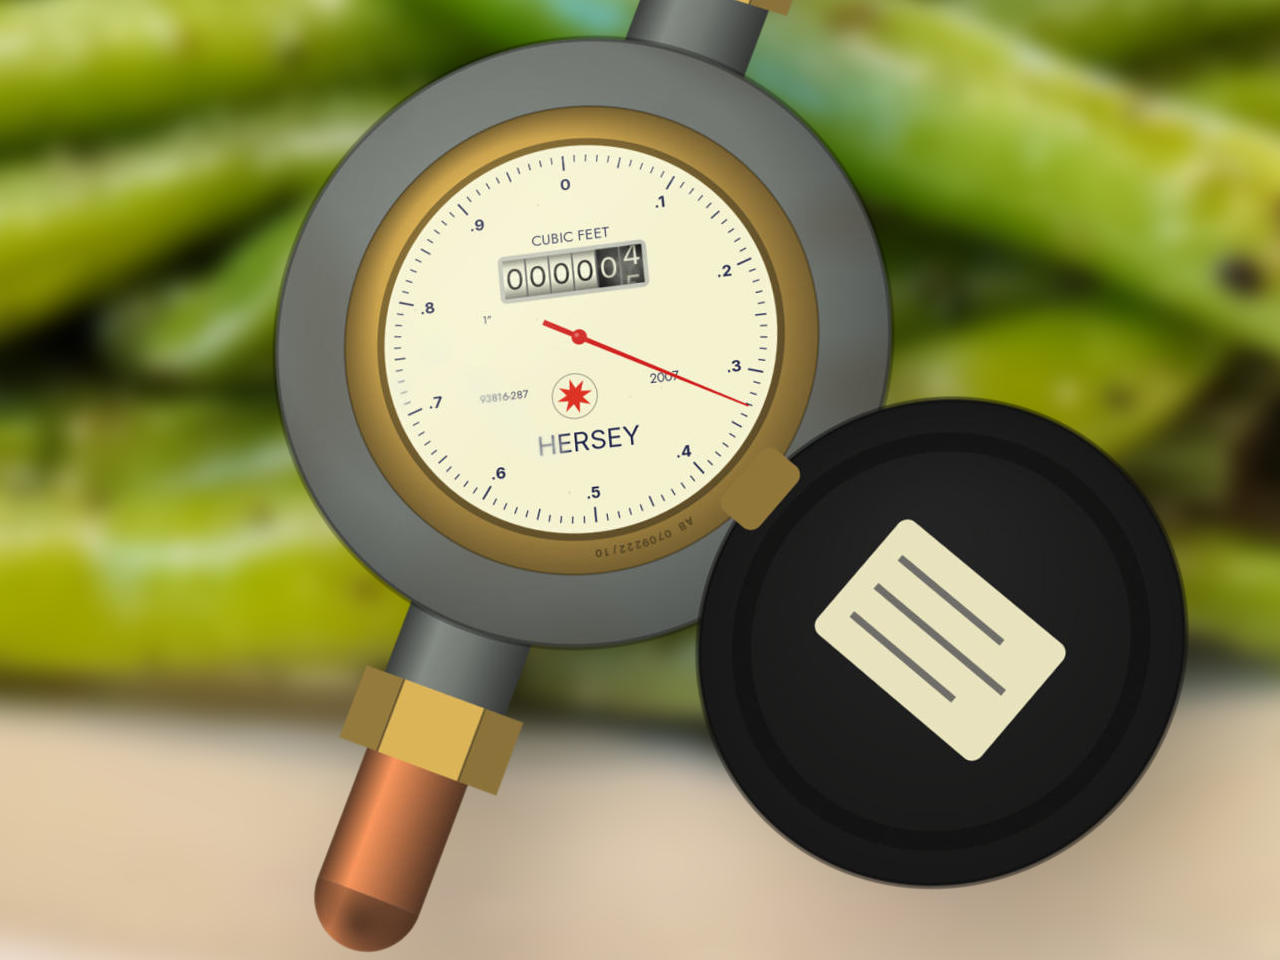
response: 4.33; ft³
